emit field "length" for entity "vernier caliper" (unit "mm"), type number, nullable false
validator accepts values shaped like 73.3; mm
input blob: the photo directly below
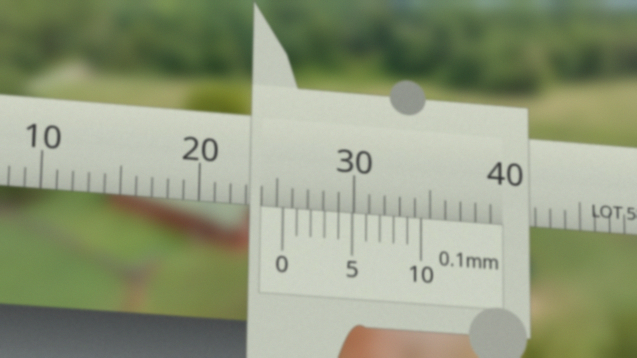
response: 25.4; mm
